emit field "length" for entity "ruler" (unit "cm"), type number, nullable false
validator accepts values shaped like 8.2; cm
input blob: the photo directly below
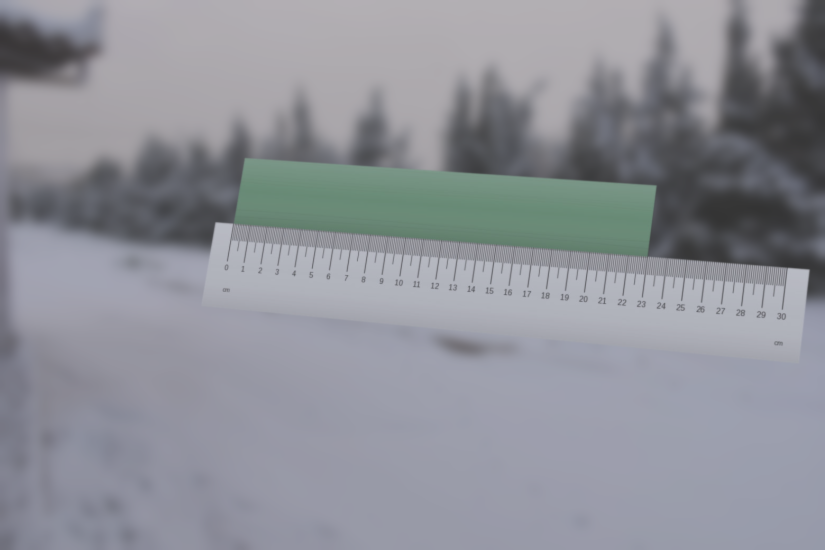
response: 23; cm
